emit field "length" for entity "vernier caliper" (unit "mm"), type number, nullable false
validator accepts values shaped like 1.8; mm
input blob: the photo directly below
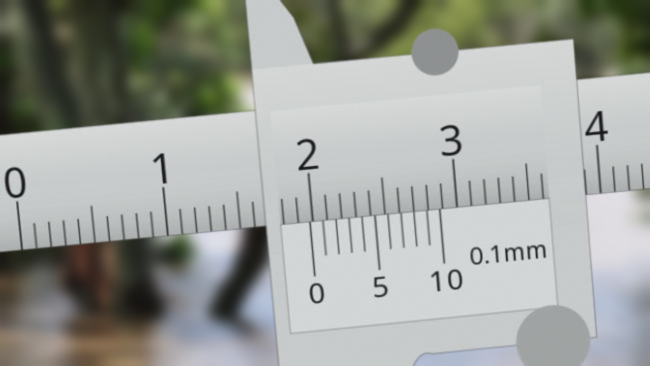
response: 19.8; mm
